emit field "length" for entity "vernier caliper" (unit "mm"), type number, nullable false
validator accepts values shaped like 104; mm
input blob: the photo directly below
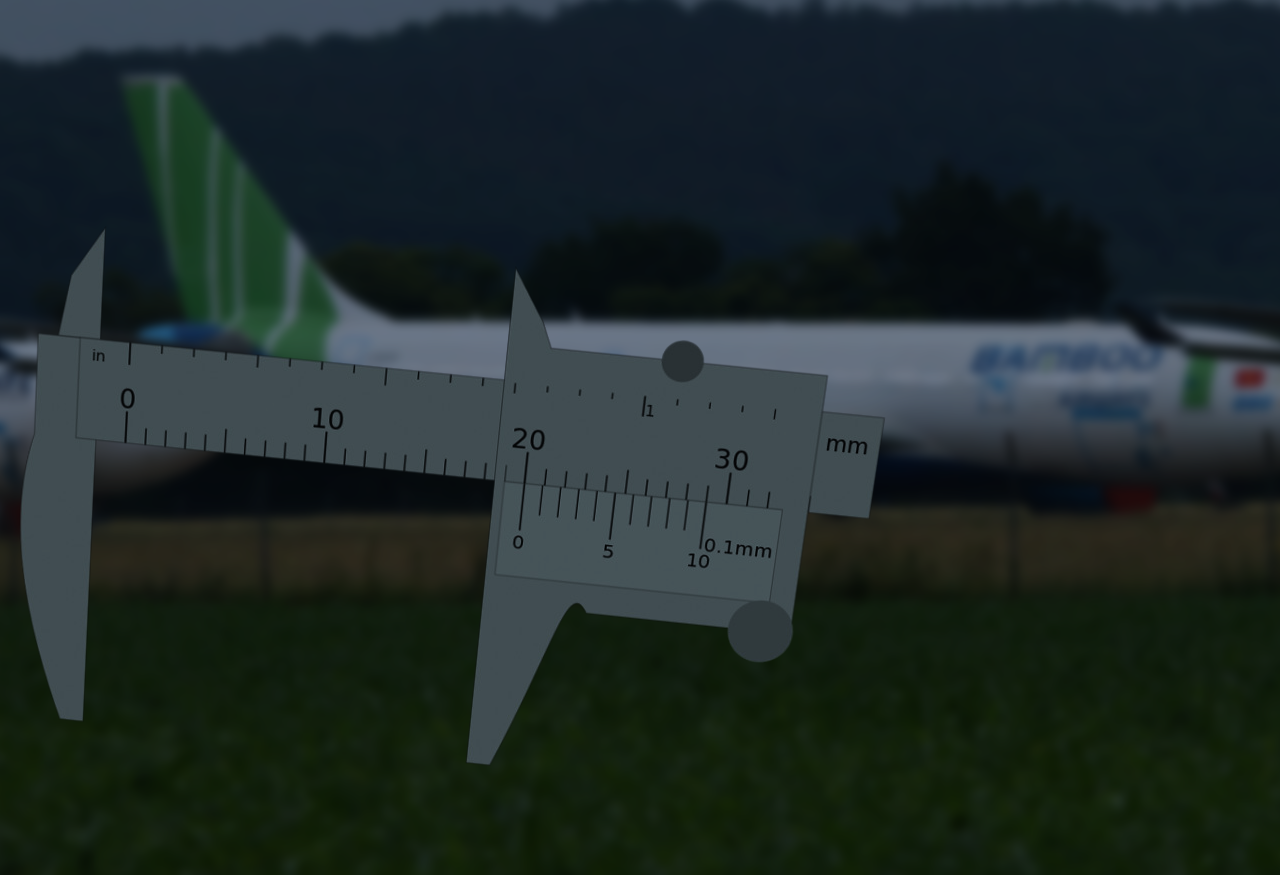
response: 20.0; mm
